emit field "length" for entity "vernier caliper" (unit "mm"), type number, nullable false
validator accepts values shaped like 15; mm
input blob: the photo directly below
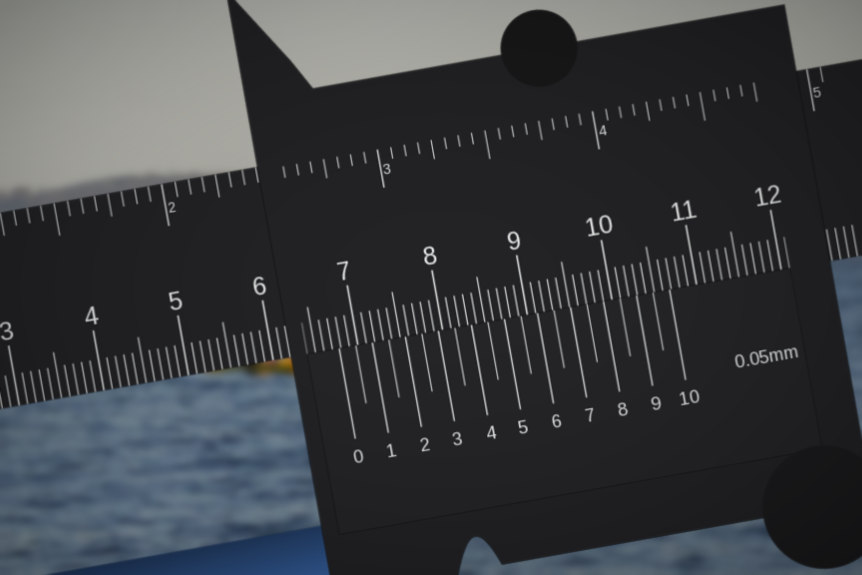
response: 67.8; mm
